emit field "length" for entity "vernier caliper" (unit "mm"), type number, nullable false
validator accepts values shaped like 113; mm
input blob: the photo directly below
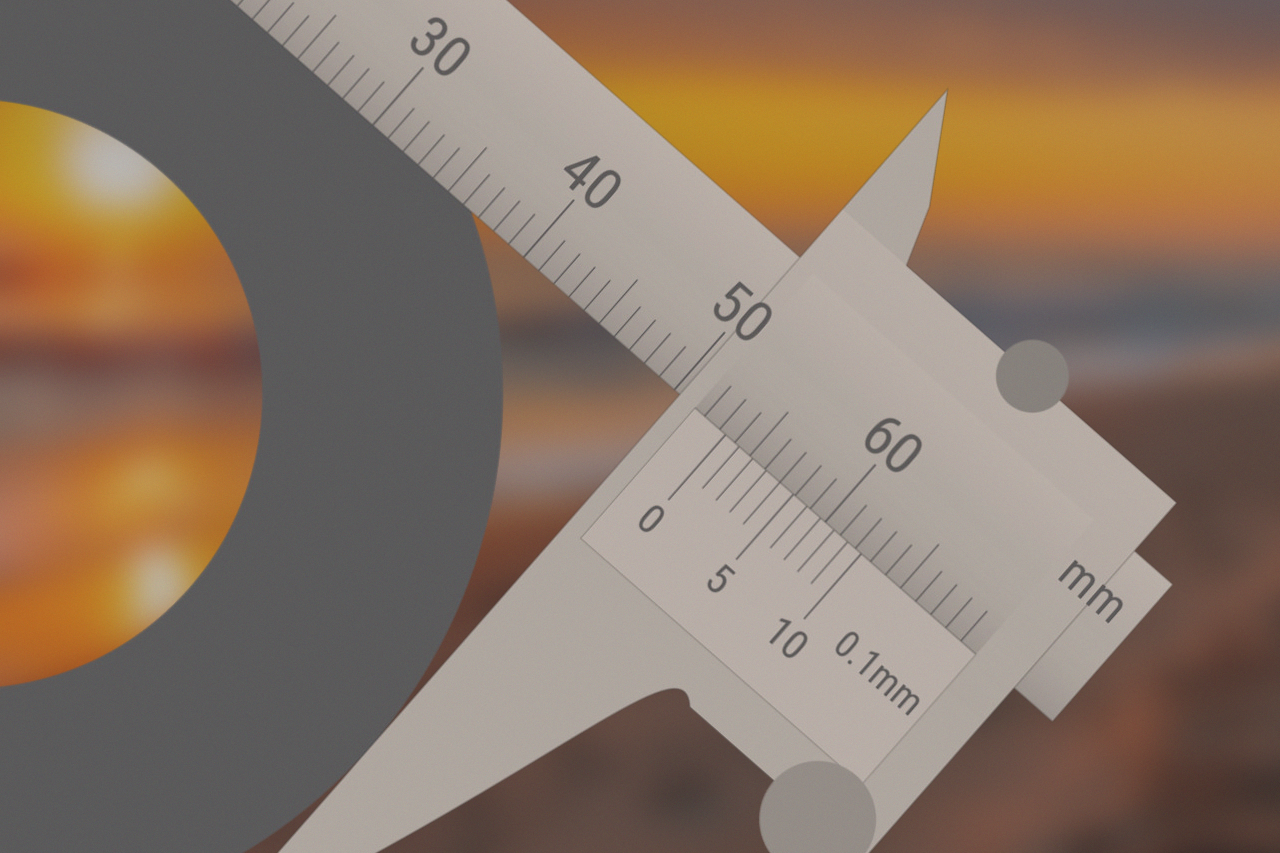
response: 53.4; mm
